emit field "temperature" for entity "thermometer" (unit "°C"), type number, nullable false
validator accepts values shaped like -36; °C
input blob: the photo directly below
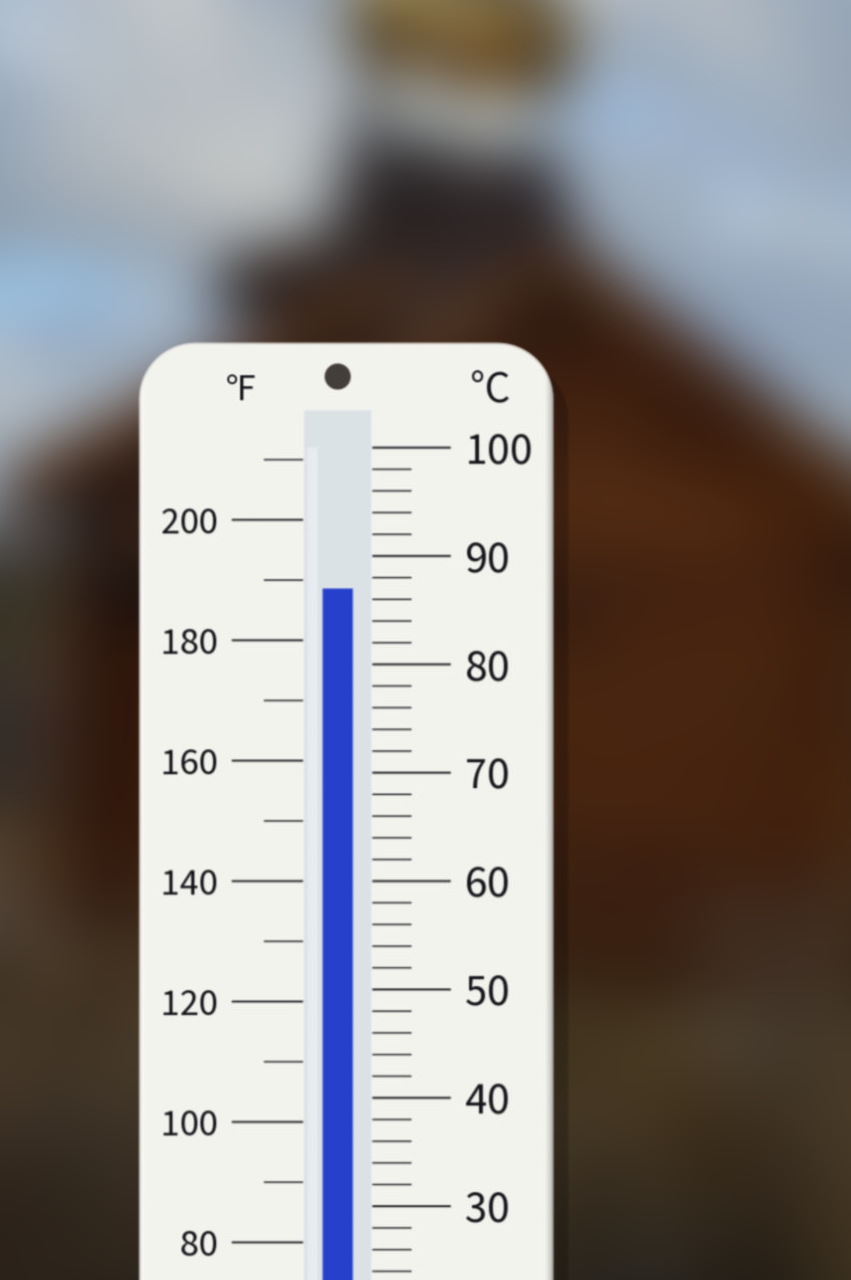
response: 87; °C
